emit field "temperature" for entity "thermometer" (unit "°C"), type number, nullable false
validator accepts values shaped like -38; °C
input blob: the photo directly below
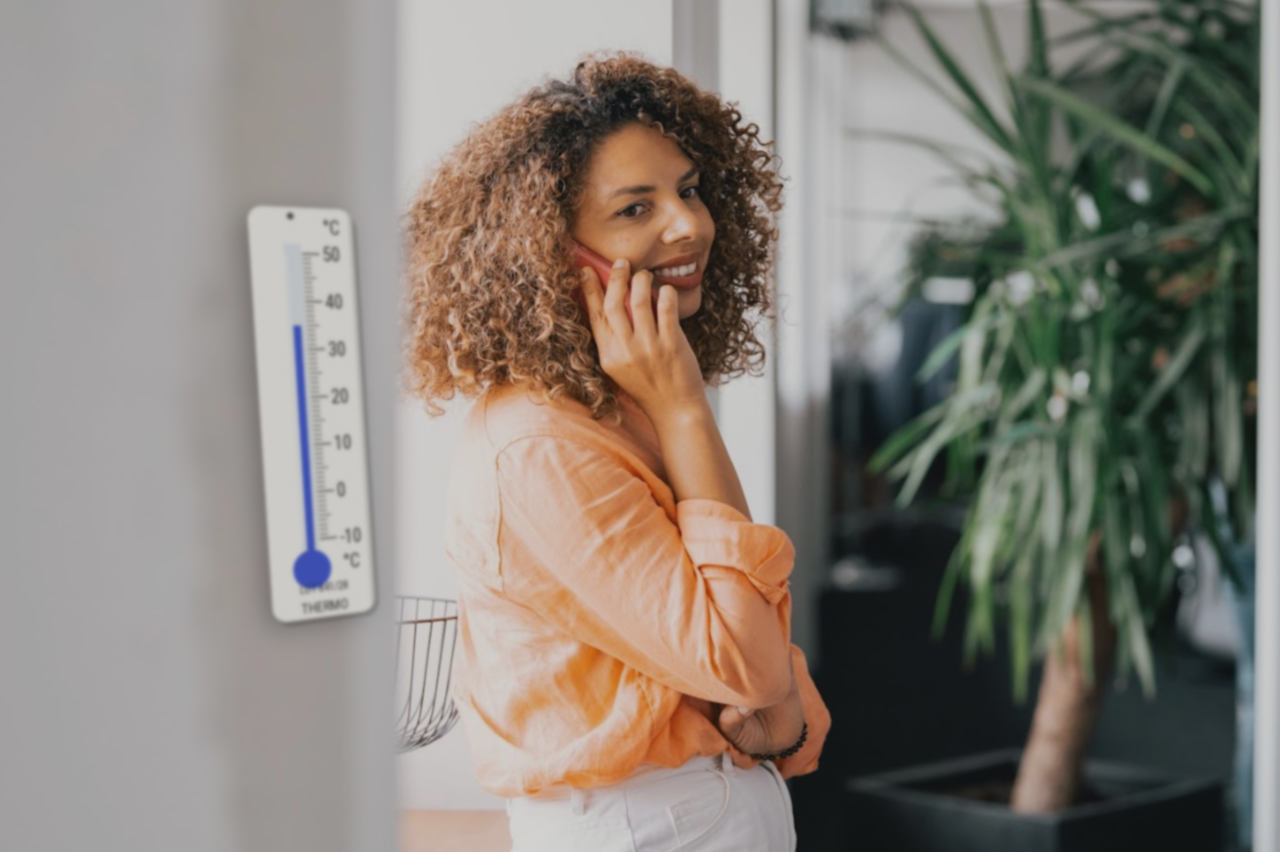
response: 35; °C
